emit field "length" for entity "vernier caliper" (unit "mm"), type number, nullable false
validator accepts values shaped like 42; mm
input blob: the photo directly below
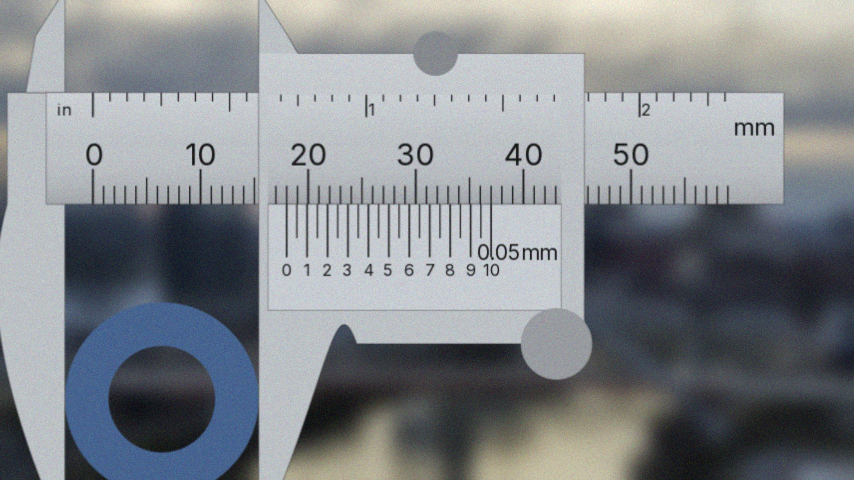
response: 18.0; mm
